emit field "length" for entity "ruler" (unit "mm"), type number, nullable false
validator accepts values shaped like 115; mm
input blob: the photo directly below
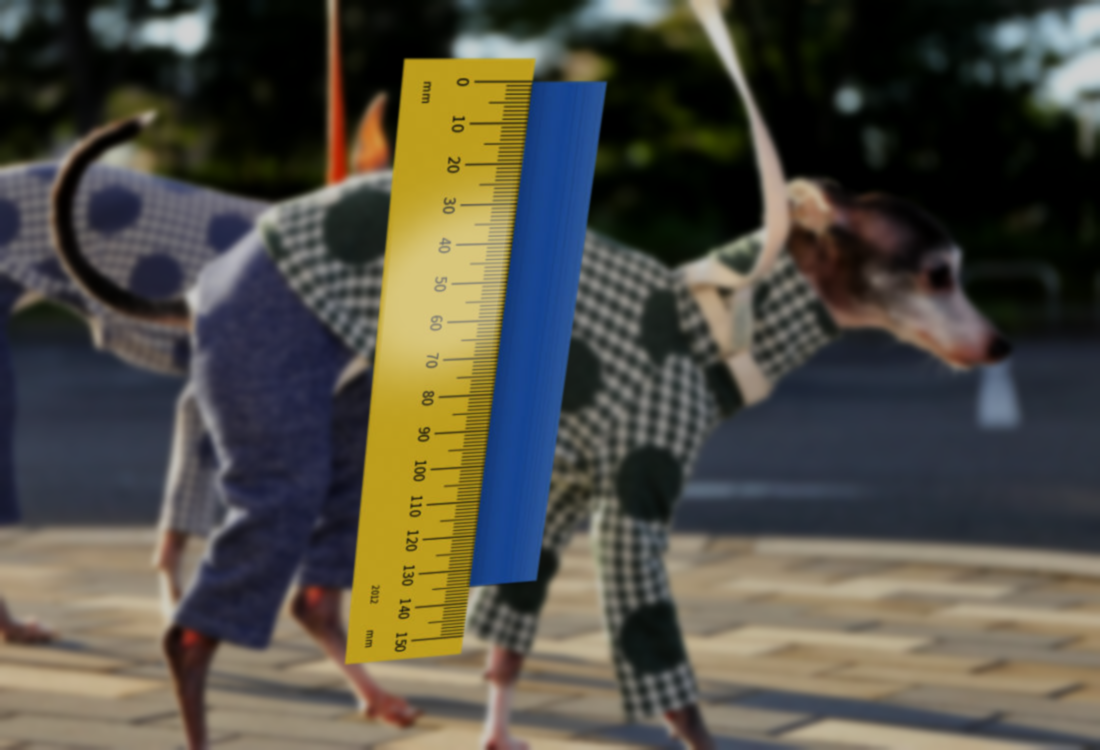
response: 135; mm
